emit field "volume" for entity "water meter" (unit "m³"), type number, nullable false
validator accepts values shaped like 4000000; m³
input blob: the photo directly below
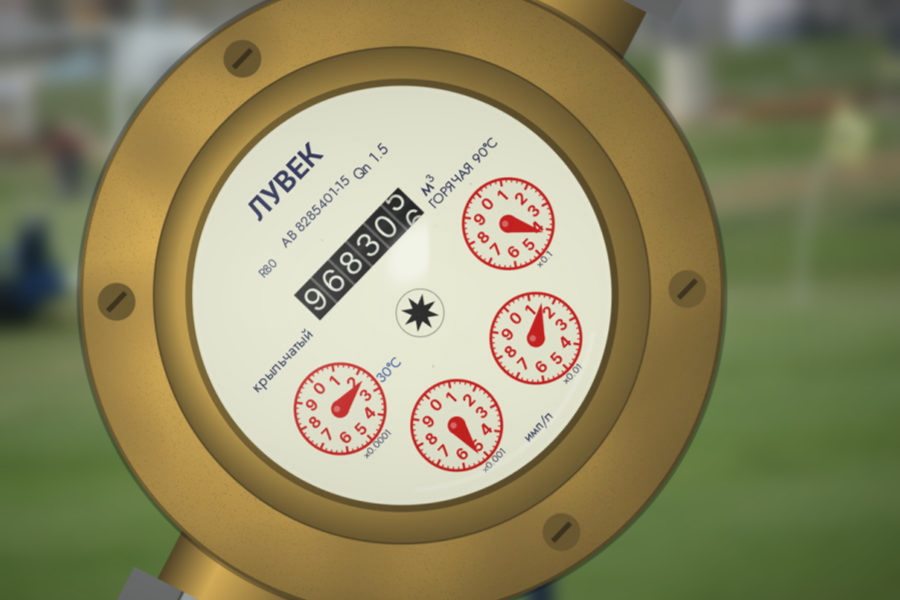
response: 968305.4152; m³
